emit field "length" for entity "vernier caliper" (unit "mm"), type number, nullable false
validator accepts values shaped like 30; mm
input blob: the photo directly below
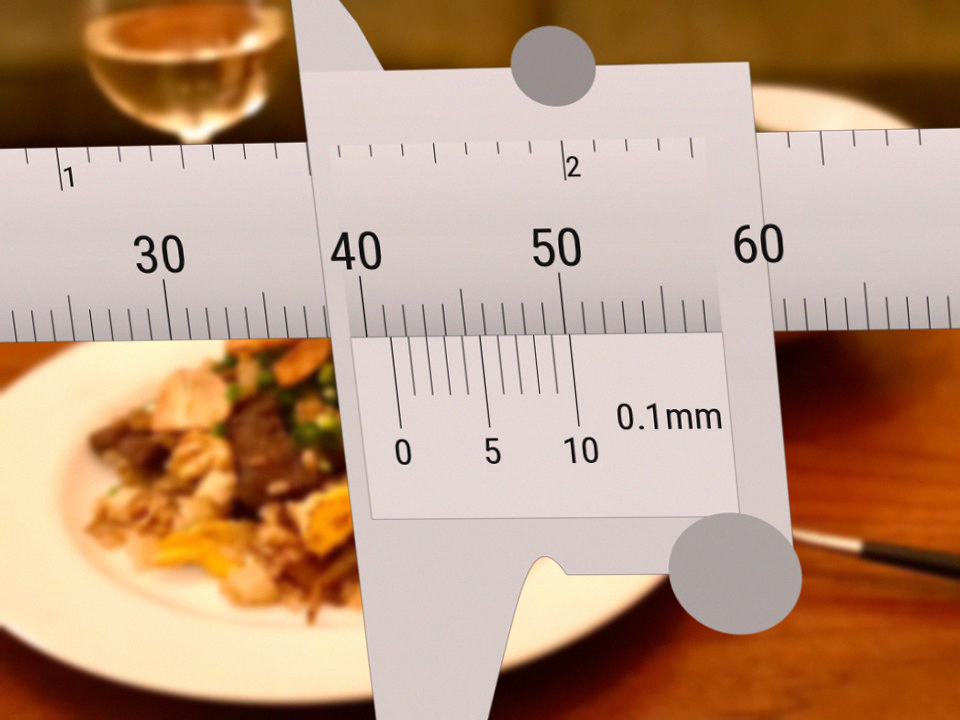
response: 41.2; mm
